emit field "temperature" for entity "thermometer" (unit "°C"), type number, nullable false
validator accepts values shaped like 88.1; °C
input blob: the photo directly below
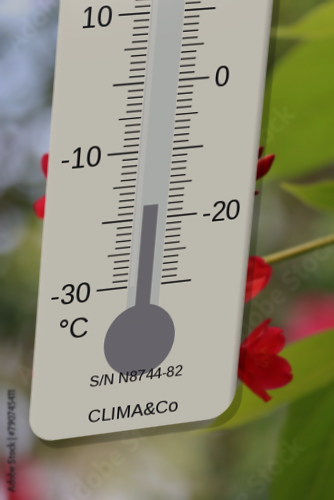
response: -18; °C
